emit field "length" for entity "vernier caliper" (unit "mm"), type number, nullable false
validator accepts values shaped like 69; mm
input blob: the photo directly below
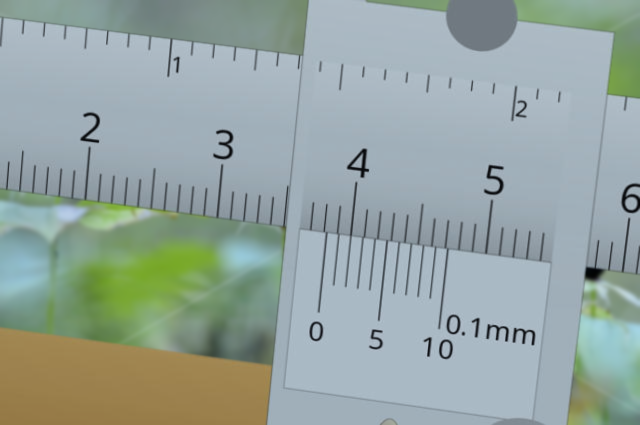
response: 38.2; mm
